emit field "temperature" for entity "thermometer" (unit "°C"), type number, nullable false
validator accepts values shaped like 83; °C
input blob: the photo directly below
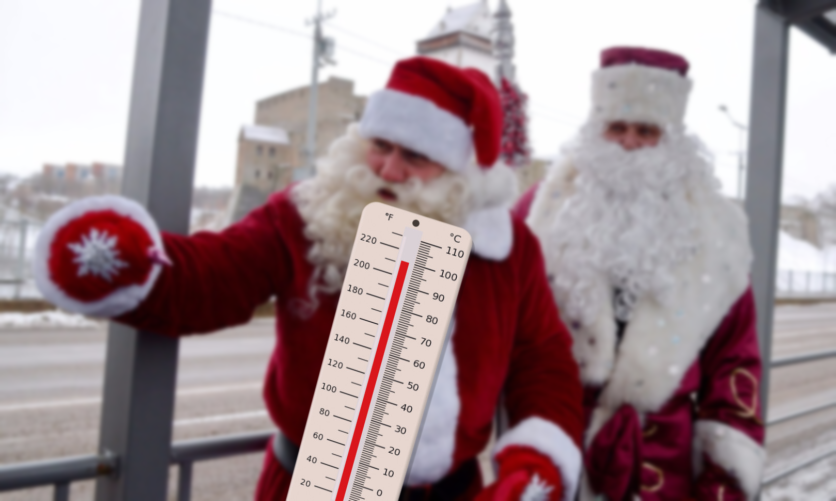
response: 100; °C
